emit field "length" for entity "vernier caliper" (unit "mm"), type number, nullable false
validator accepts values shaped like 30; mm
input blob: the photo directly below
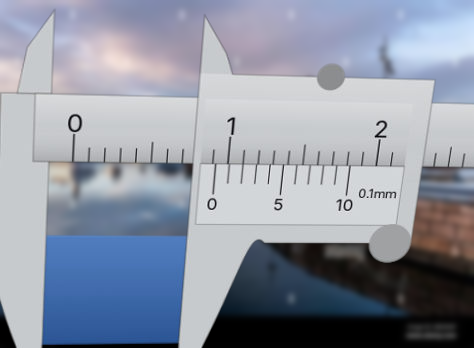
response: 9.2; mm
